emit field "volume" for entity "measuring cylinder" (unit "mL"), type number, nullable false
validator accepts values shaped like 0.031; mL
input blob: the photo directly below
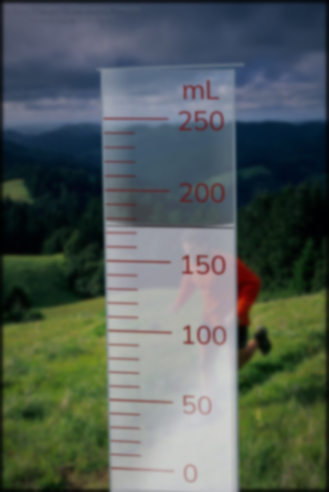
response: 175; mL
